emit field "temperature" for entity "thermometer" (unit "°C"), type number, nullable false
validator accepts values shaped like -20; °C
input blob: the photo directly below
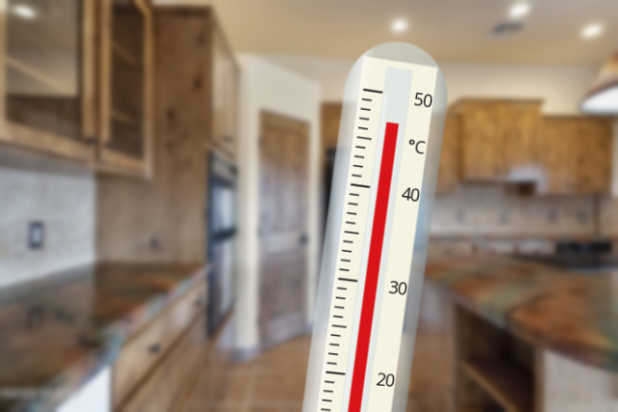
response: 47; °C
